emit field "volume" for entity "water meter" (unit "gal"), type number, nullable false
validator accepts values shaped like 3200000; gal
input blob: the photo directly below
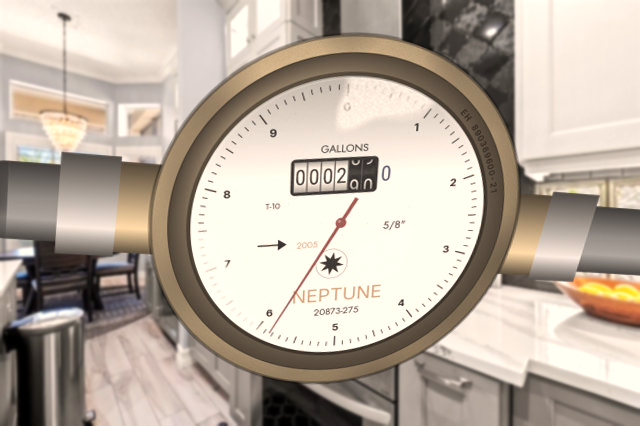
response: 2895.8; gal
